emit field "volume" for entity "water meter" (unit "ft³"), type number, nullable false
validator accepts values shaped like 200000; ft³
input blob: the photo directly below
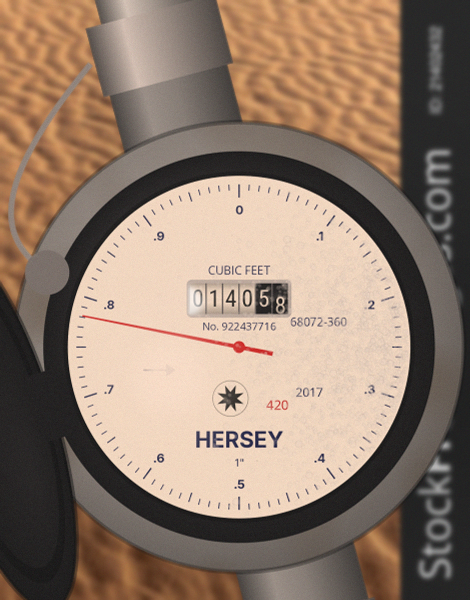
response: 14057.78; ft³
